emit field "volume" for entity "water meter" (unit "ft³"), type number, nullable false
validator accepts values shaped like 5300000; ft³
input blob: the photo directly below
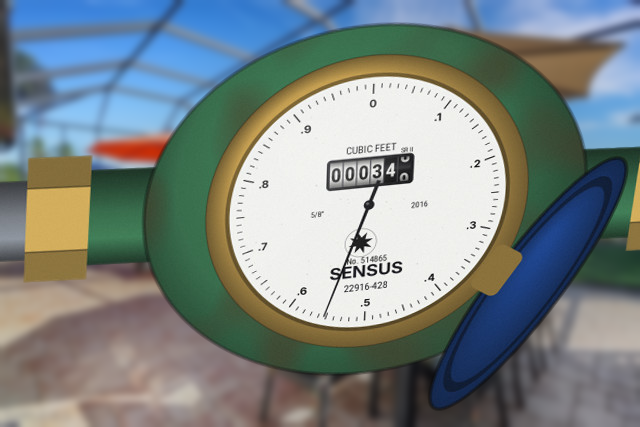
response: 348.55; ft³
